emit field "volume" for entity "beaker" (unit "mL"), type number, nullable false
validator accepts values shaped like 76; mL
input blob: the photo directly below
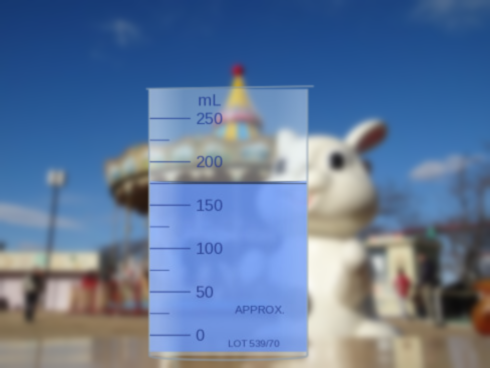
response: 175; mL
